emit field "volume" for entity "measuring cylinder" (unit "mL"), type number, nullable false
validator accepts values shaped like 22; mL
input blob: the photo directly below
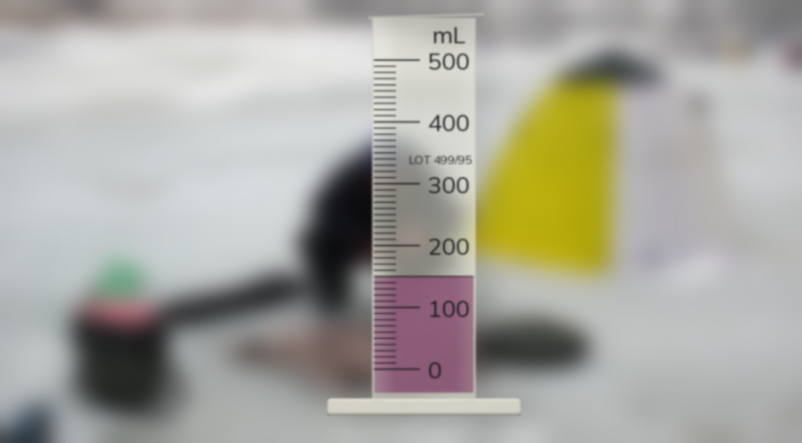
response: 150; mL
